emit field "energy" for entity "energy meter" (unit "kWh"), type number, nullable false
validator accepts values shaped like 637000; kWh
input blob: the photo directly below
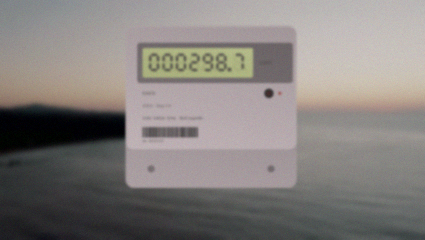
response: 298.7; kWh
